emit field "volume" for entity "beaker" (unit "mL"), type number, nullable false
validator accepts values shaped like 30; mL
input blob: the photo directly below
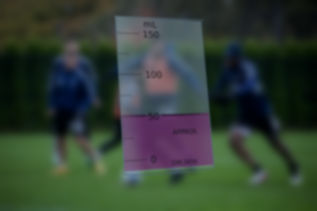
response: 50; mL
